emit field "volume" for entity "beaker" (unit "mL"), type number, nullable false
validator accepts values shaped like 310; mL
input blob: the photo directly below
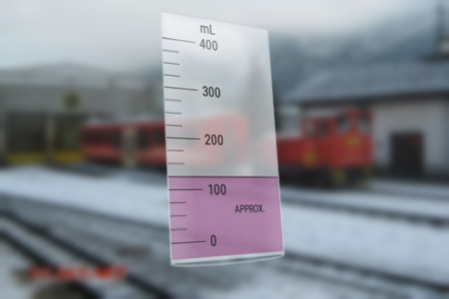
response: 125; mL
